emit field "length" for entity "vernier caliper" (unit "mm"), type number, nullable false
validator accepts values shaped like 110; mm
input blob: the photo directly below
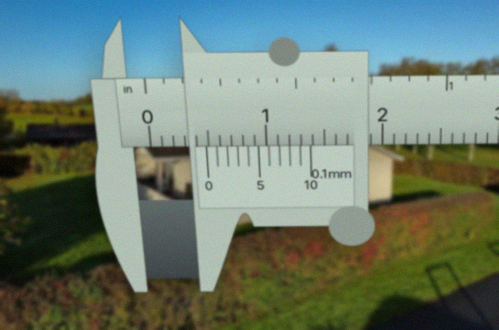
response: 4.8; mm
